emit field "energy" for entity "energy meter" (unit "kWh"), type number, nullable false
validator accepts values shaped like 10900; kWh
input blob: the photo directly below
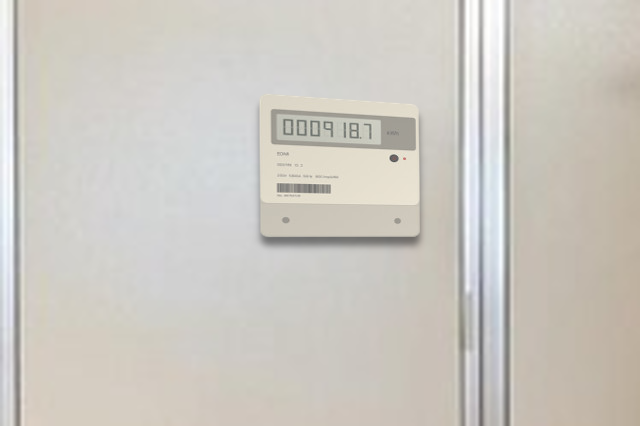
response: 918.7; kWh
